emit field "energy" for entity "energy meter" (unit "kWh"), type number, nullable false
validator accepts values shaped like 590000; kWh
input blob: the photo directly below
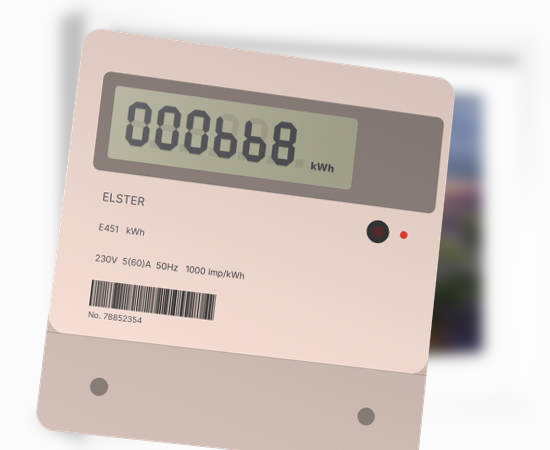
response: 668; kWh
